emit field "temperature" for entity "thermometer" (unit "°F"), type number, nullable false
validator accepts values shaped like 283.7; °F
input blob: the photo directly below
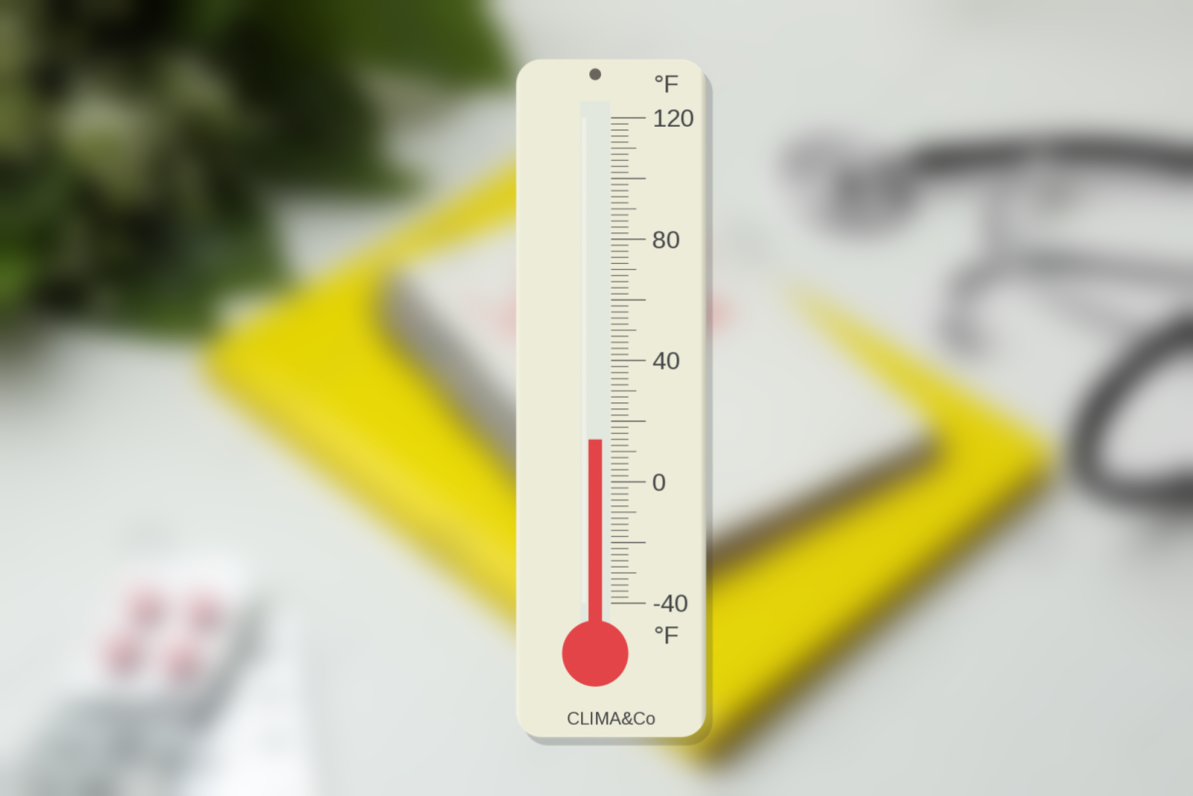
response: 14; °F
